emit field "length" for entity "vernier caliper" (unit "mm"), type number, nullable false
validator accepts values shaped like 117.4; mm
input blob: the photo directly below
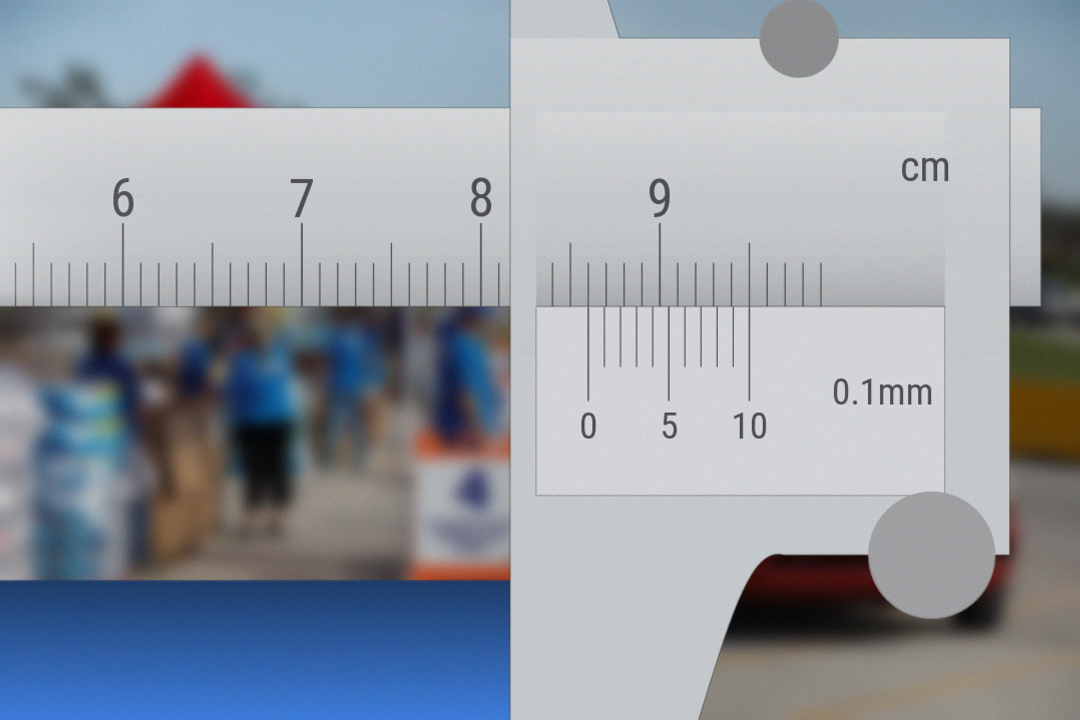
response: 86.0; mm
